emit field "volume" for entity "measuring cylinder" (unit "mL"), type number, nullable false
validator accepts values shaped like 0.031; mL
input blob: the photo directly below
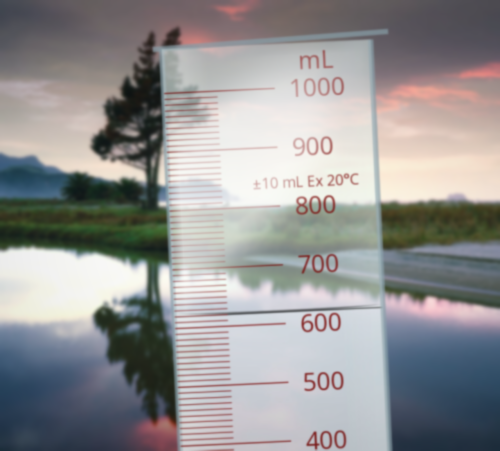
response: 620; mL
